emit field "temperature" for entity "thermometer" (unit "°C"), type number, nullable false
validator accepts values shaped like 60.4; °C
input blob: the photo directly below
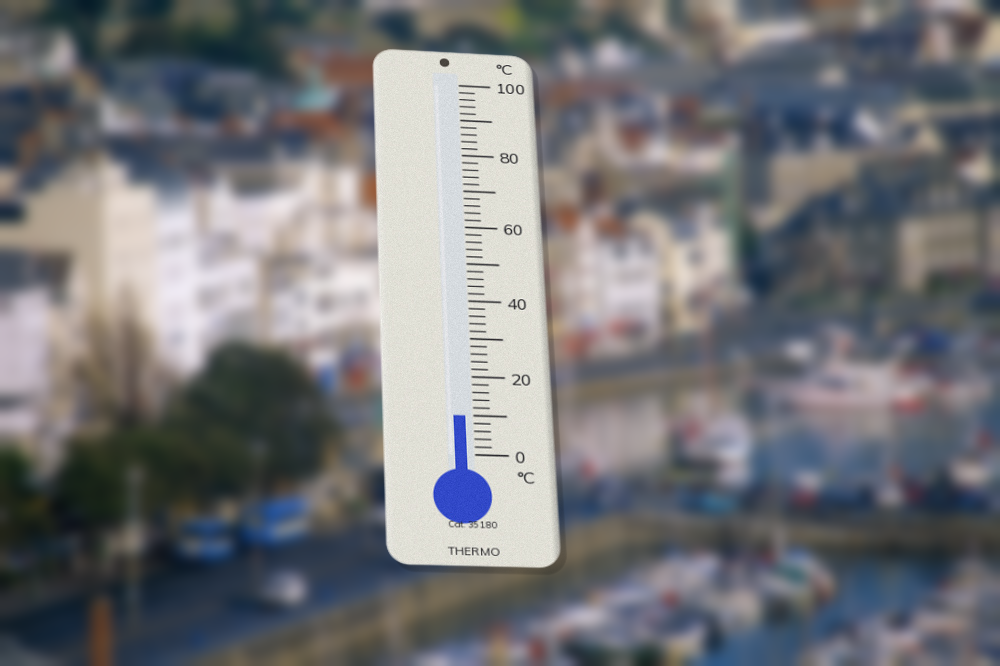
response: 10; °C
